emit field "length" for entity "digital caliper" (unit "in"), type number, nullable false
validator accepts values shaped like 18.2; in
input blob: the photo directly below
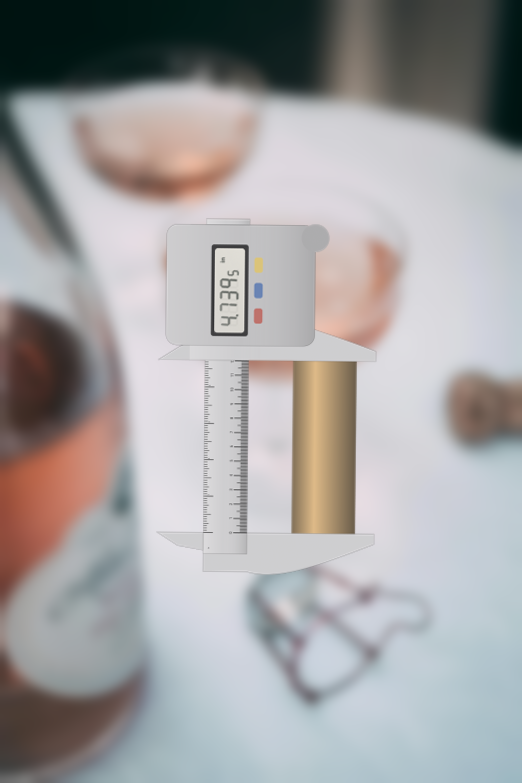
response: 4.7395; in
